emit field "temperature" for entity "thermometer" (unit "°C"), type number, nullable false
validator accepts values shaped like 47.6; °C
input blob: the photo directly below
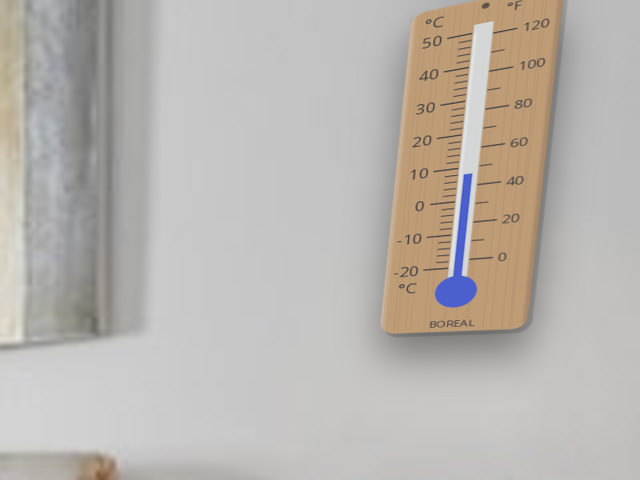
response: 8; °C
